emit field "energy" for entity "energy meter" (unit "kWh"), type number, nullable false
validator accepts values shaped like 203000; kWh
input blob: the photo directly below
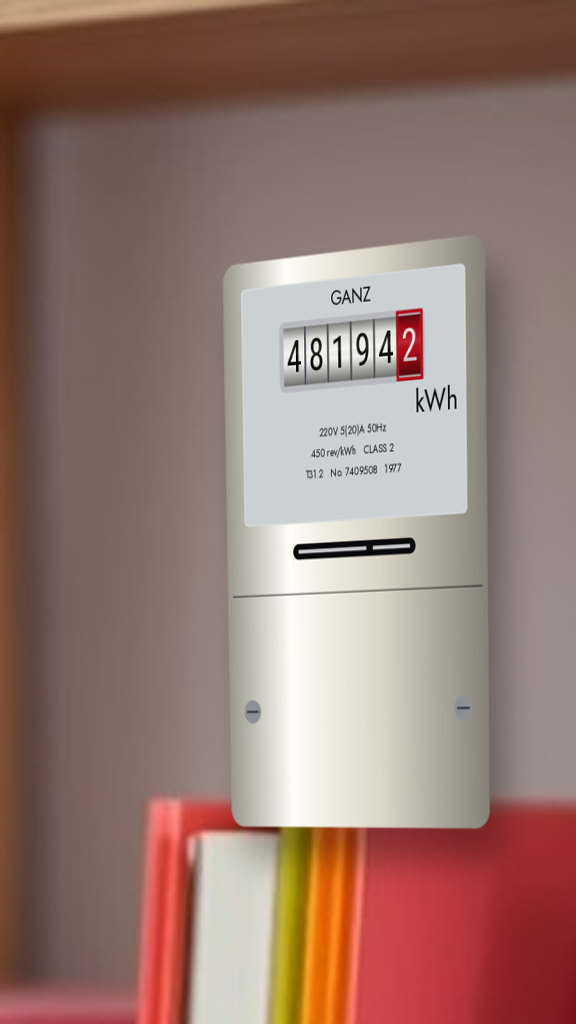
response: 48194.2; kWh
